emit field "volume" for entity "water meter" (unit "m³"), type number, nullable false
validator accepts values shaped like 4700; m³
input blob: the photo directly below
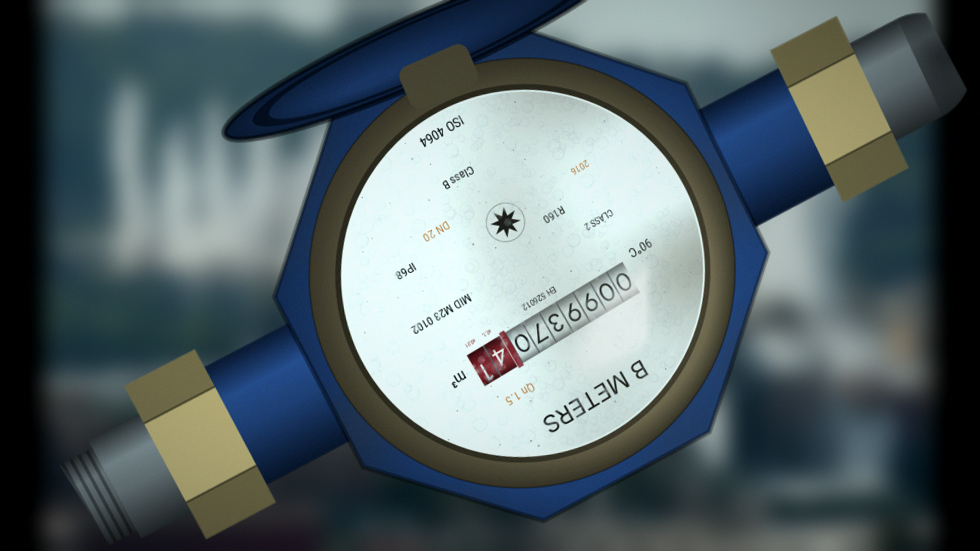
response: 99370.41; m³
